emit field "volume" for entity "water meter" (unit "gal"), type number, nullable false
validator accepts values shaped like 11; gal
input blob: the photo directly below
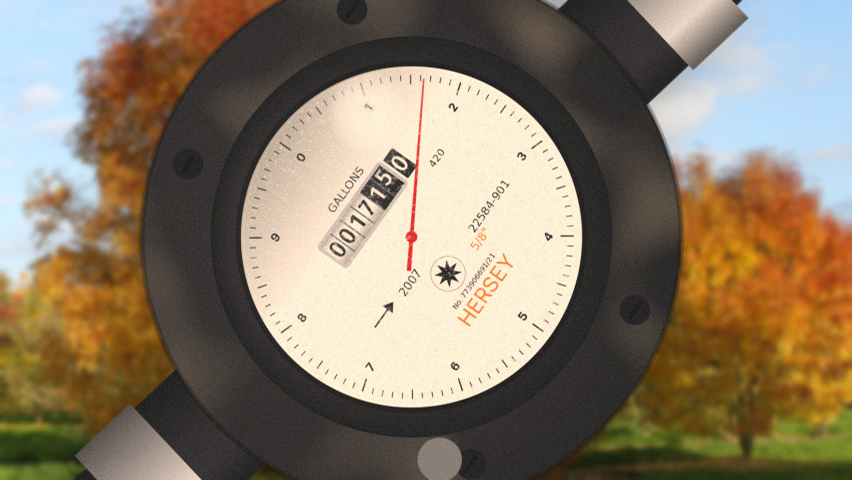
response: 17151.6; gal
